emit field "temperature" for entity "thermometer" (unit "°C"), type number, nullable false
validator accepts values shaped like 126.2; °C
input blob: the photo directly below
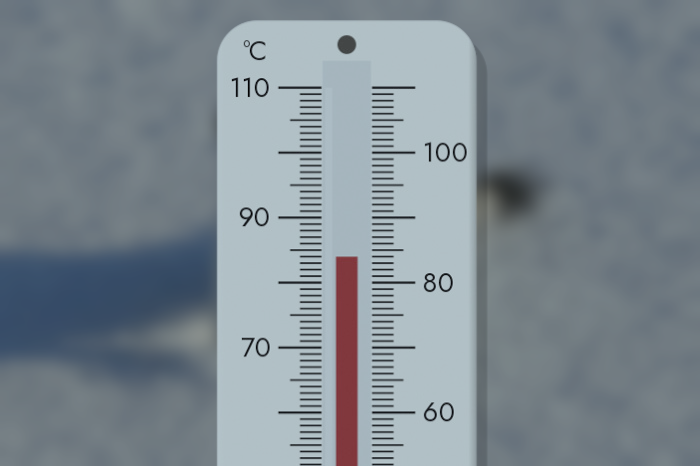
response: 84; °C
